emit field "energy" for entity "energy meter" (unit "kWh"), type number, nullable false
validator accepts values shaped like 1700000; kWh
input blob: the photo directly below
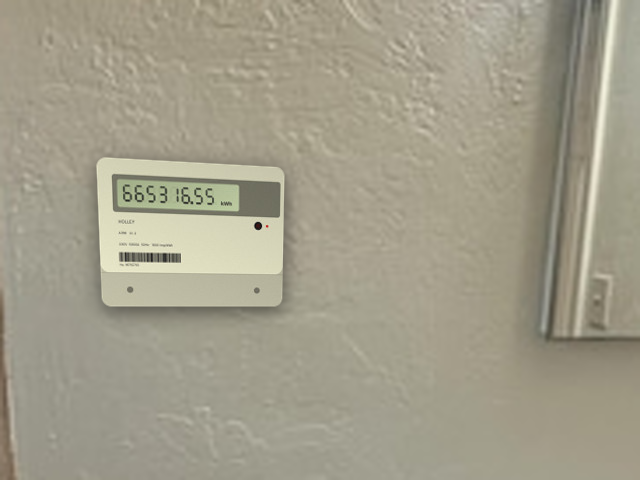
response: 665316.55; kWh
